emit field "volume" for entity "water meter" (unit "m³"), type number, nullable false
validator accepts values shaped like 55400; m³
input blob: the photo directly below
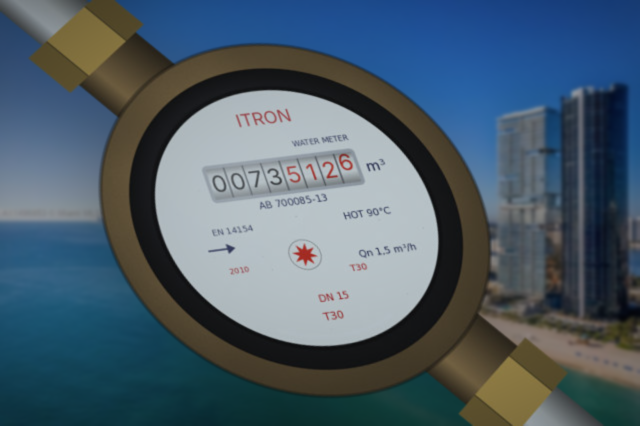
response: 73.5126; m³
